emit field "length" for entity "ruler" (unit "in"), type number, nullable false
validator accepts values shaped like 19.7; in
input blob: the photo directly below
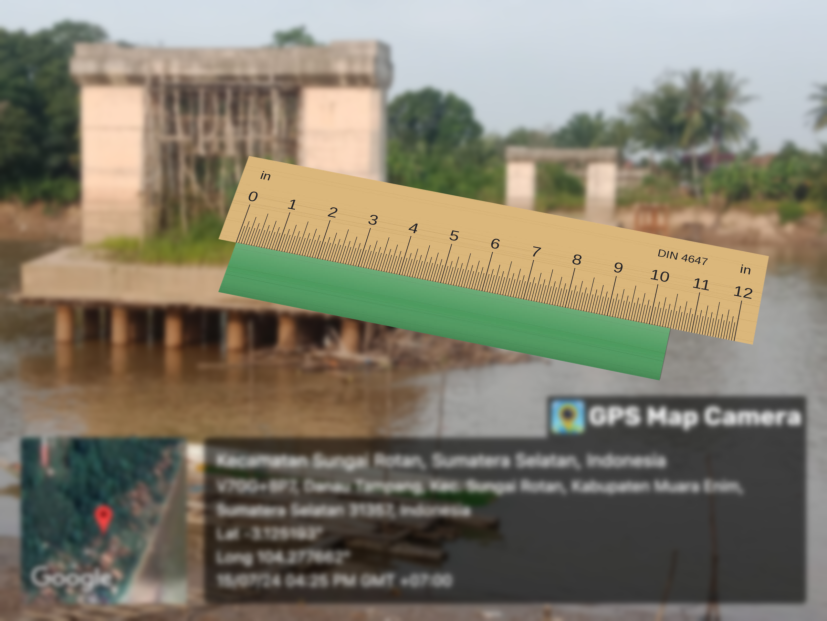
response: 10.5; in
